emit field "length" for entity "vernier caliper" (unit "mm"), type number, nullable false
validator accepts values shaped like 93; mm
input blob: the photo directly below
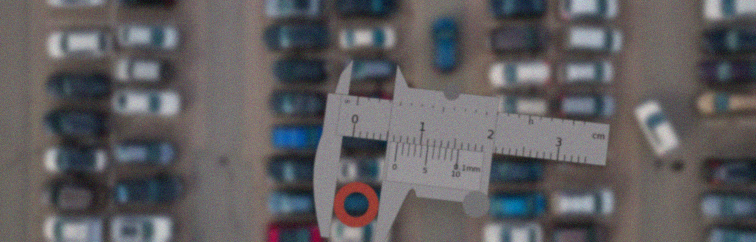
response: 6.6; mm
